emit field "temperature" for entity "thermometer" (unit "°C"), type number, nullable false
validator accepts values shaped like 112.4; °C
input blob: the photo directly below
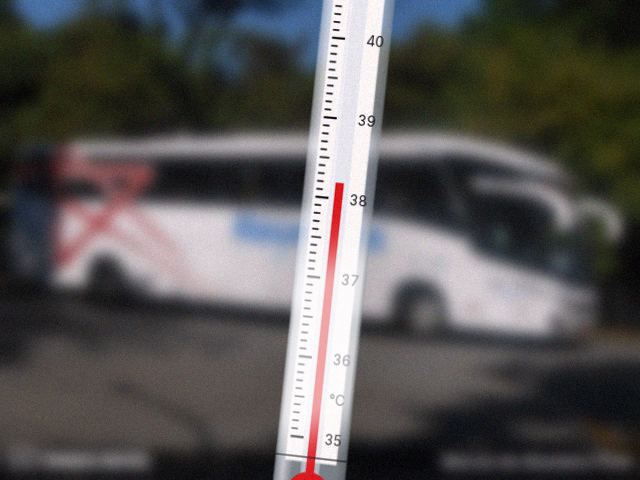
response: 38.2; °C
